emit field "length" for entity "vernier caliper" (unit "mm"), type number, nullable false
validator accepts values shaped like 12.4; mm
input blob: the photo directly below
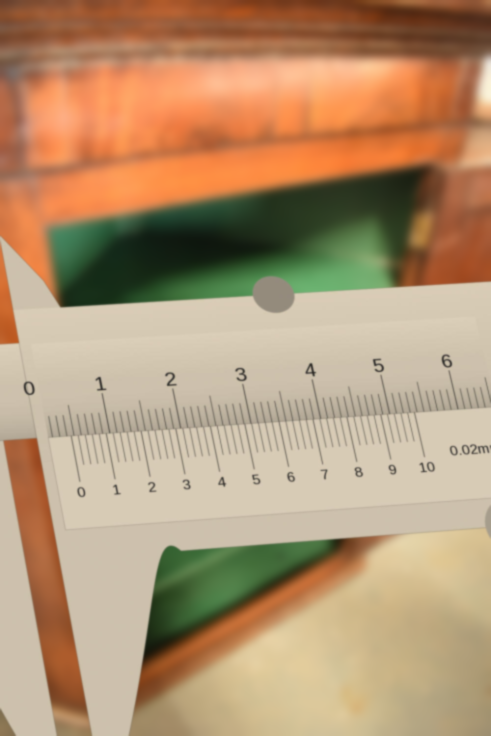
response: 4.6; mm
